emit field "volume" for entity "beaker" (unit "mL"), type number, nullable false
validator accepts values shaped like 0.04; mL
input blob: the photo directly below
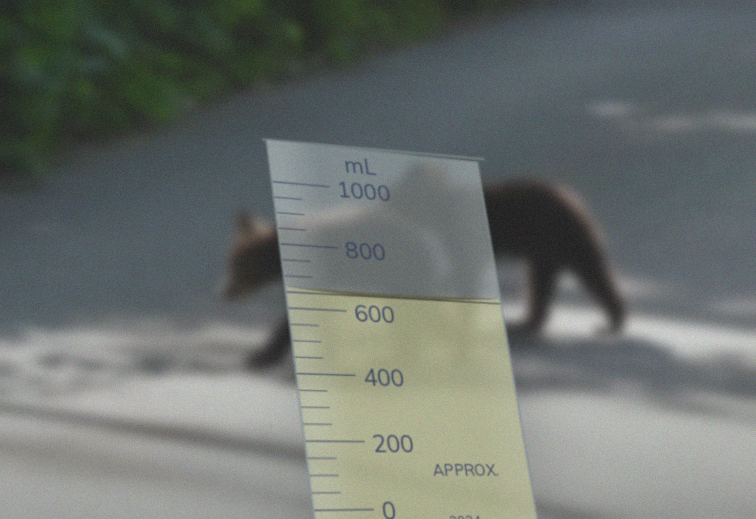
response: 650; mL
